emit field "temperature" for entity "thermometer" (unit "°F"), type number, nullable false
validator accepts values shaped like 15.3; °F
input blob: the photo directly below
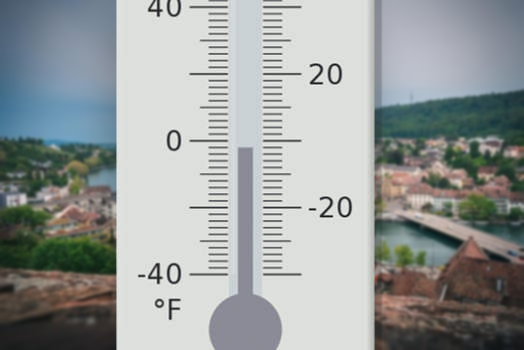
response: -2; °F
